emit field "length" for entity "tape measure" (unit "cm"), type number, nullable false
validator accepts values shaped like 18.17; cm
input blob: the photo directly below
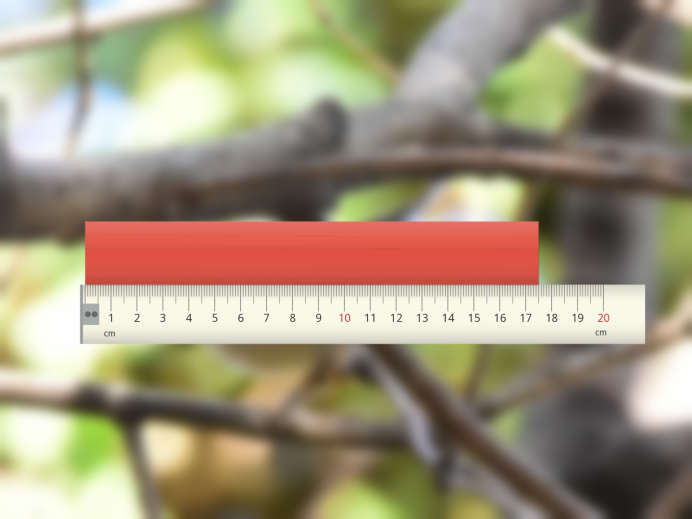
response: 17.5; cm
